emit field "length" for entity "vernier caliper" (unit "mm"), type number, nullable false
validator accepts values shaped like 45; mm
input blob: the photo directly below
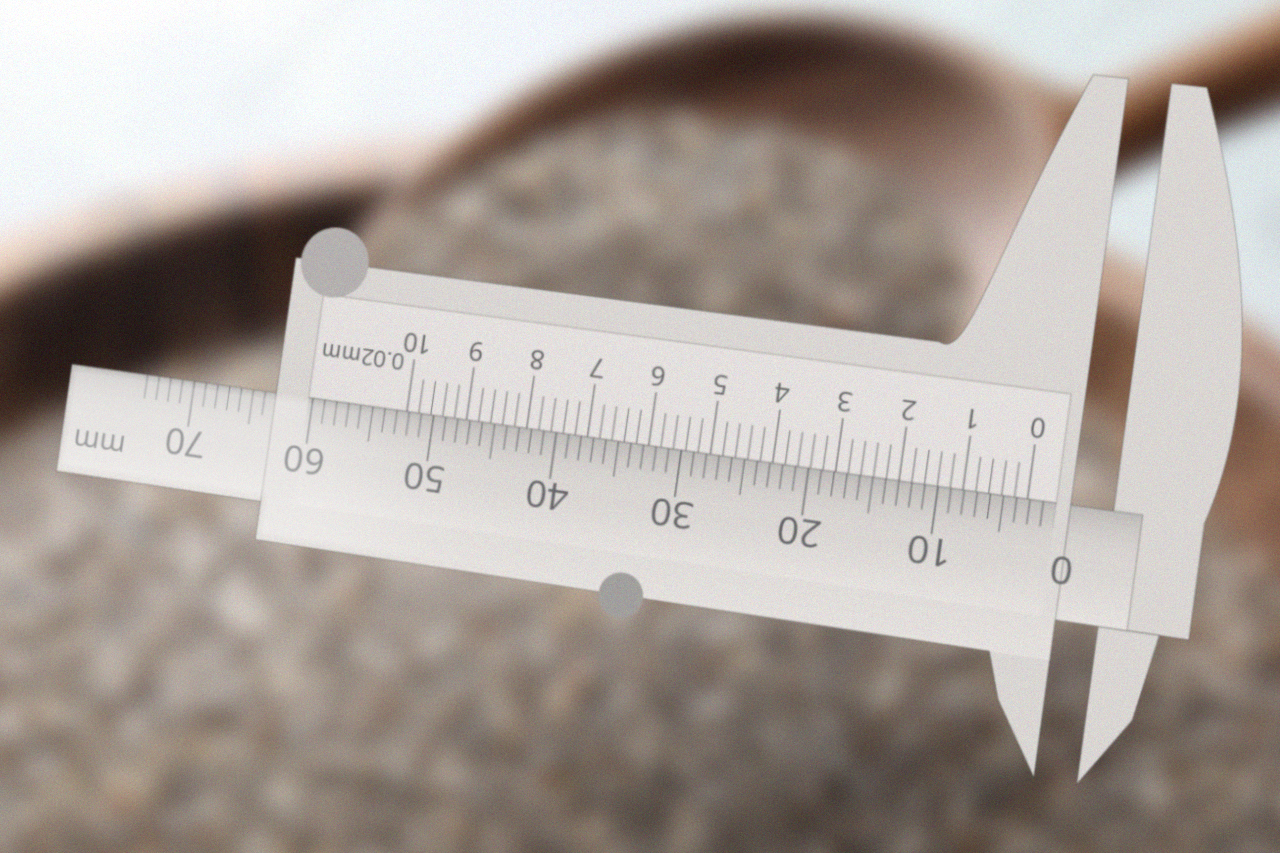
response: 3.2; mm
